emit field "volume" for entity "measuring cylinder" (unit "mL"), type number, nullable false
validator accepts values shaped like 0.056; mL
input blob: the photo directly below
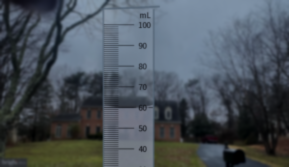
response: 60; mL
